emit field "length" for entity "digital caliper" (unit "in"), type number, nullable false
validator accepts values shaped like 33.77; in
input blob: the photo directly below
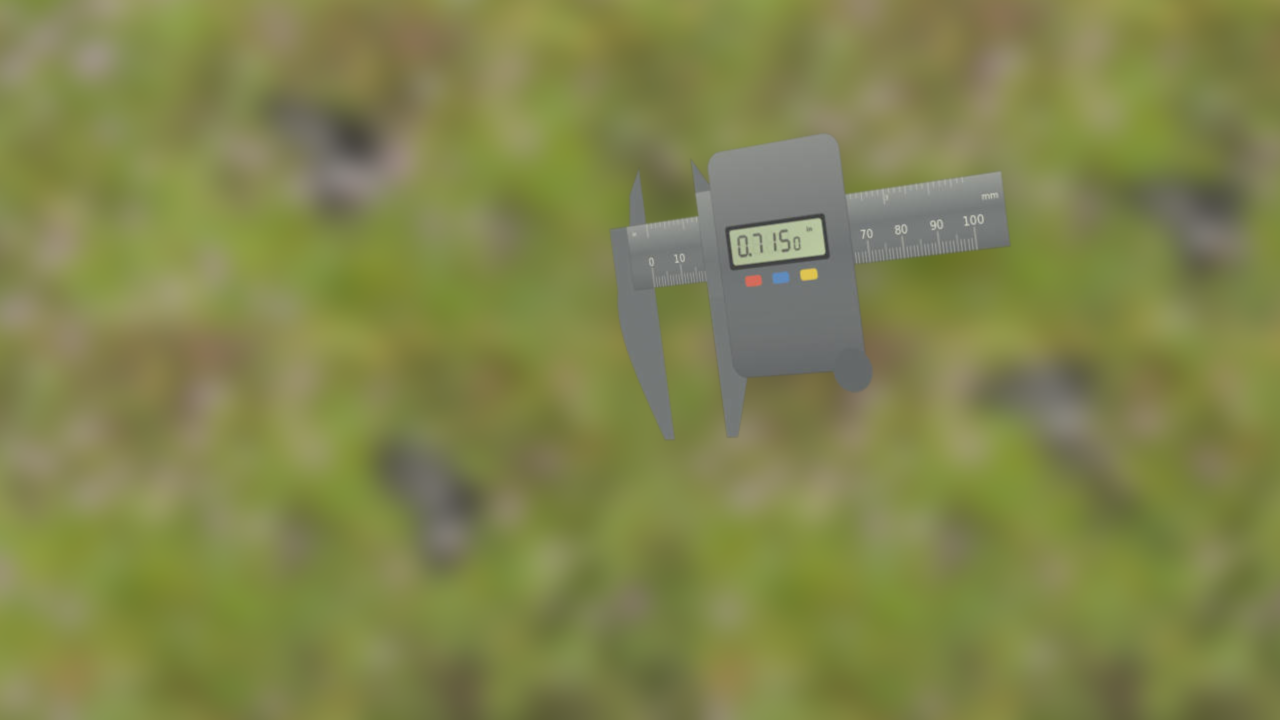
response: 0.7150; in
